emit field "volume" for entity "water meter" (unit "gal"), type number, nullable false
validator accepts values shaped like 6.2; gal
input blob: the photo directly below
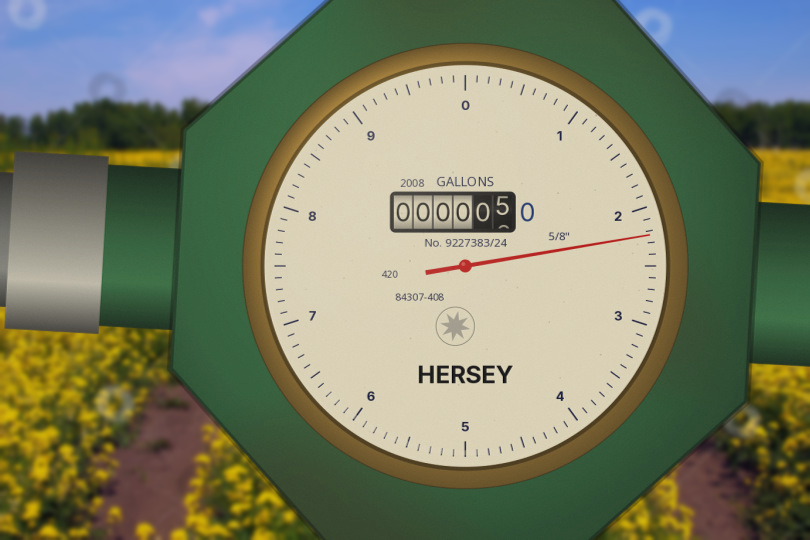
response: 52.2; gal
